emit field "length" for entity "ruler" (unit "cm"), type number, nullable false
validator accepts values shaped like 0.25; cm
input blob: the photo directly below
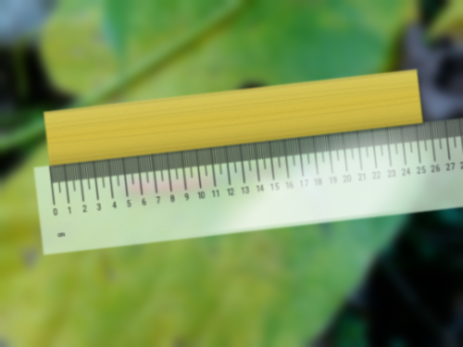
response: 25.5; cm
